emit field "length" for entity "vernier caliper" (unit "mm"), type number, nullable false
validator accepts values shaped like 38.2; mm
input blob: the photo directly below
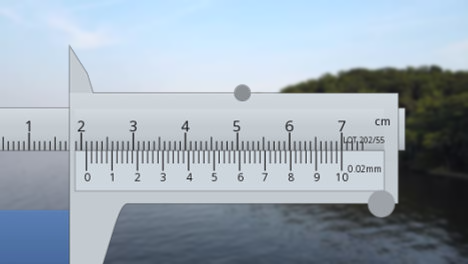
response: 21.0; mm
